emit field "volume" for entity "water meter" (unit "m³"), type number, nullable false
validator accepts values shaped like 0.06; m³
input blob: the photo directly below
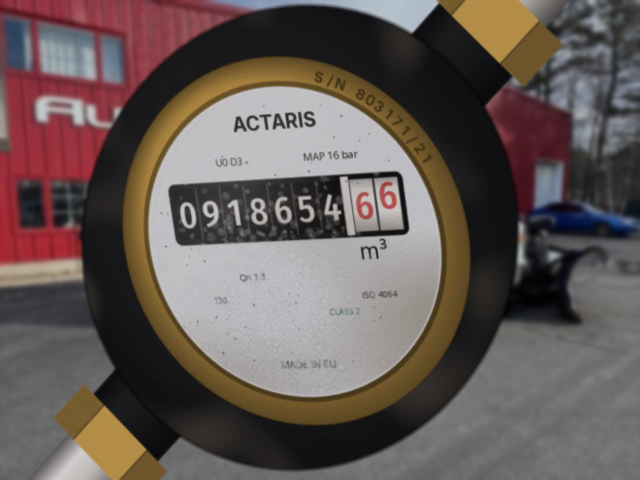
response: 918654.66; m³
